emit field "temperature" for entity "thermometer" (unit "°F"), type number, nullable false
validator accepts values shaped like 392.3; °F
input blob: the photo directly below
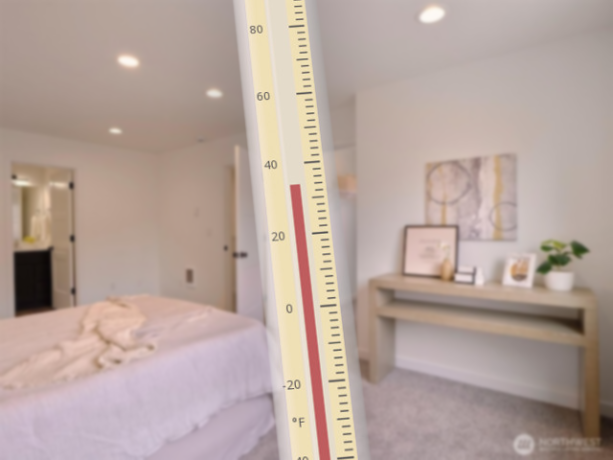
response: 34; °F
